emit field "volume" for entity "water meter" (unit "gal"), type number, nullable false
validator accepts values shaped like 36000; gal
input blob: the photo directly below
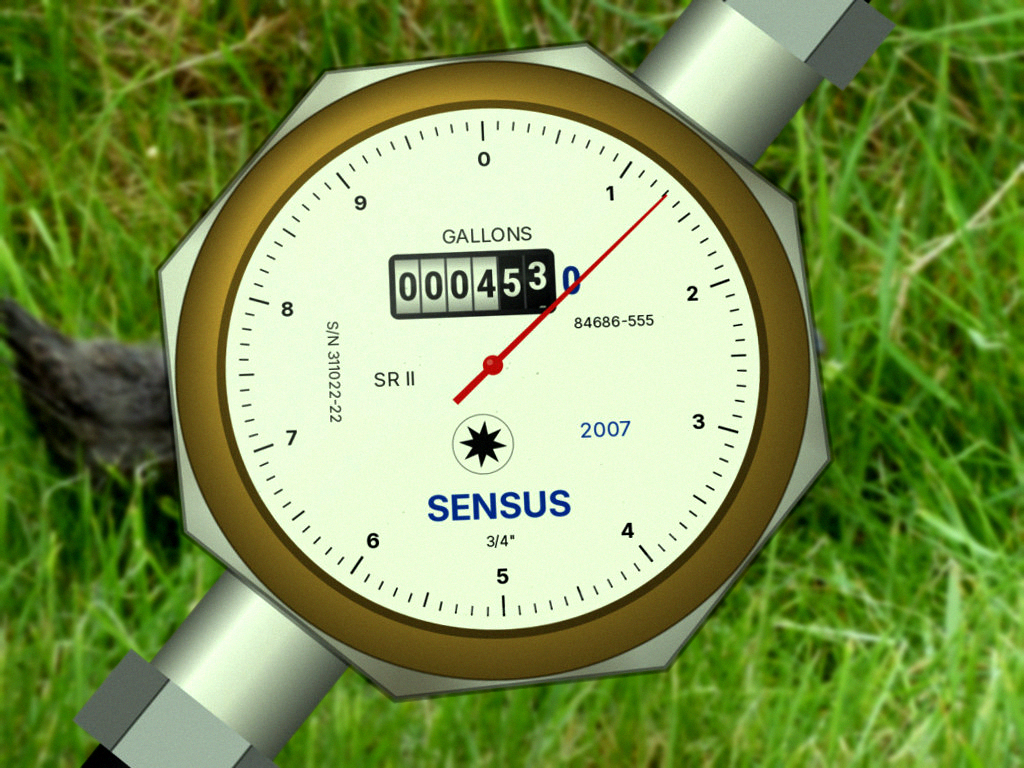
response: 4531.3; gal
